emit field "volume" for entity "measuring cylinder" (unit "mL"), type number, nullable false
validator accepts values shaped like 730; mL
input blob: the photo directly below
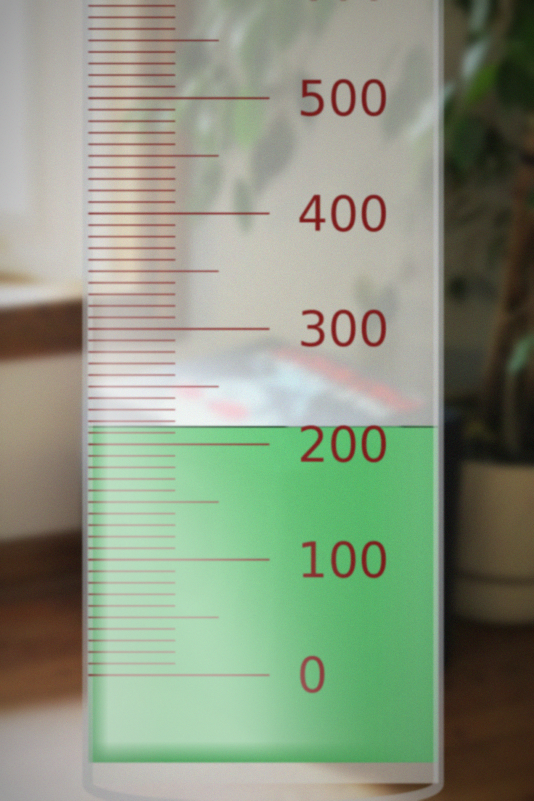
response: 215; mL
